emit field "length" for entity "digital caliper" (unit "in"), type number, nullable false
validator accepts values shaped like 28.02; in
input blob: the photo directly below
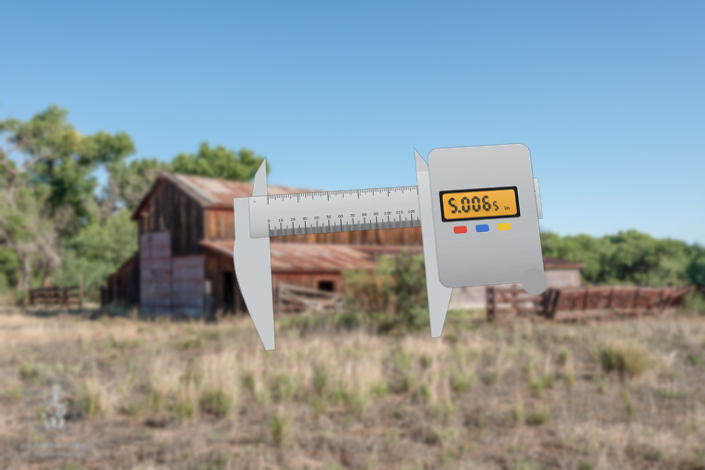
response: 5.0065; in
